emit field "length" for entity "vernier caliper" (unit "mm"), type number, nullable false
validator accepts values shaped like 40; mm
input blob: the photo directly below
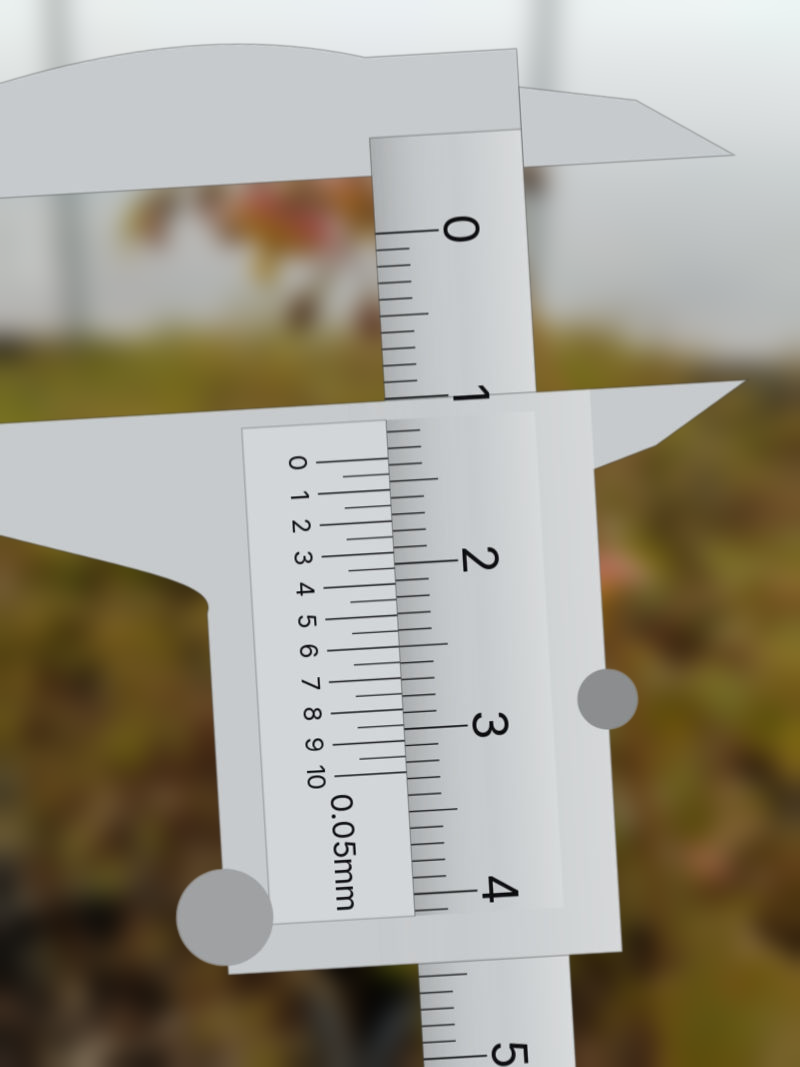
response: 13.6; mm
